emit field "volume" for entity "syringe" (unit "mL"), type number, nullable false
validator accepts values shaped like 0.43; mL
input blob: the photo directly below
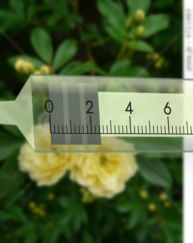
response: 0; mL
